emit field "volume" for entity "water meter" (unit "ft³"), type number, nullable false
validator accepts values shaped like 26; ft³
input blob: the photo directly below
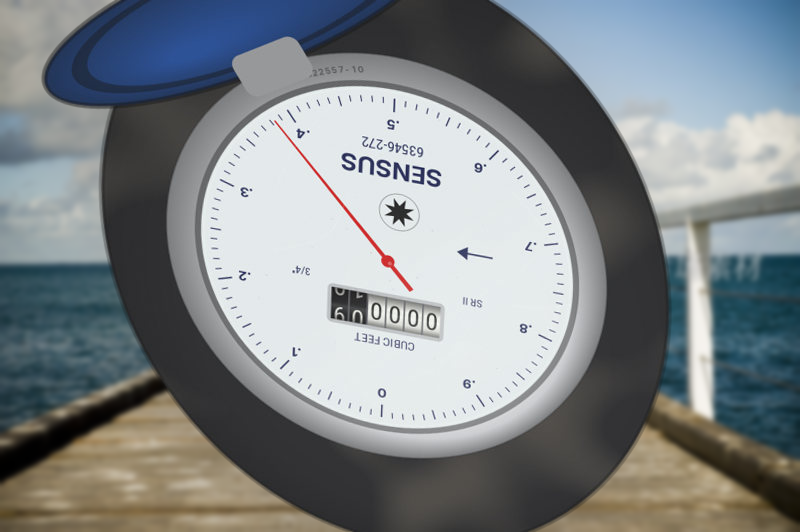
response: 9.38; ft³
